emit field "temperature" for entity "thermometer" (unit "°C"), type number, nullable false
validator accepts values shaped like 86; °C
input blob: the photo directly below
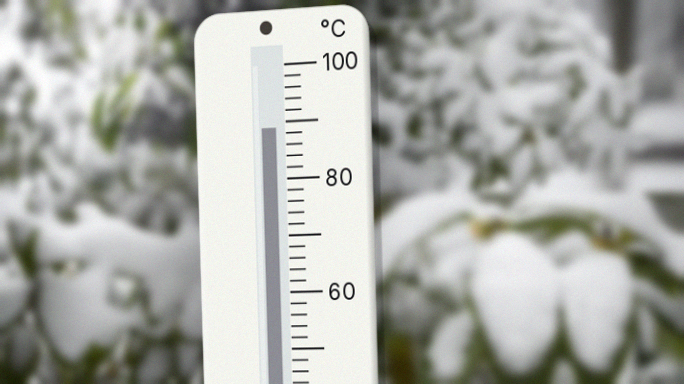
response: 89; °C
